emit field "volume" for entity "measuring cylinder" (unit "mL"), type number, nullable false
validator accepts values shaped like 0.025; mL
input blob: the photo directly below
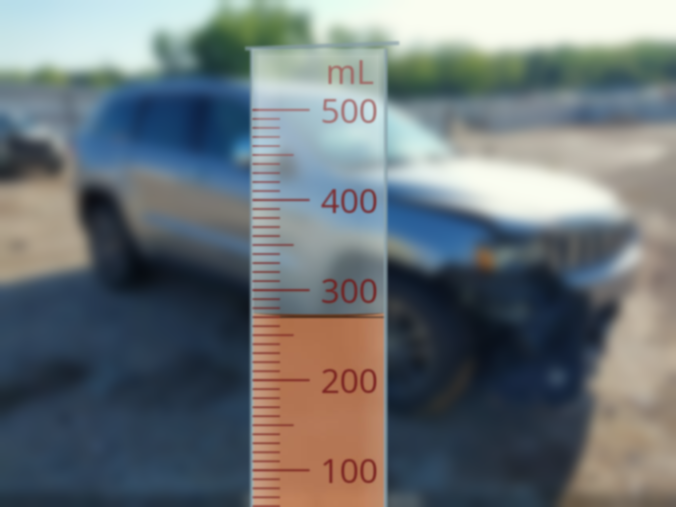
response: 270; mL
